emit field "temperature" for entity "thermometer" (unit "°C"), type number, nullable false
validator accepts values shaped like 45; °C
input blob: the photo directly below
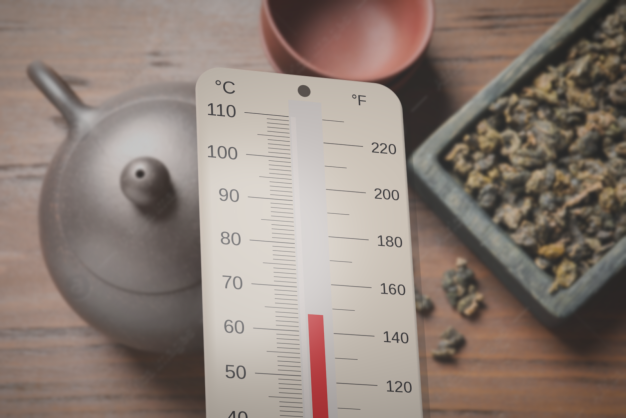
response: 64; °C
